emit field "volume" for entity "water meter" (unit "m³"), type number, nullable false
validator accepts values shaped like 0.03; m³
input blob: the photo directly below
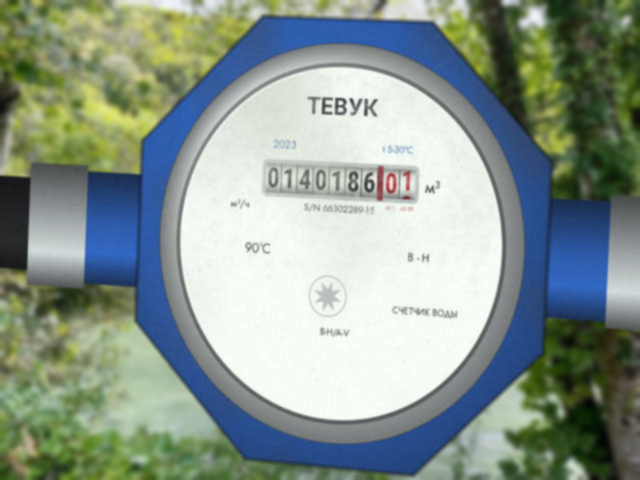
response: 140186.01; m³
